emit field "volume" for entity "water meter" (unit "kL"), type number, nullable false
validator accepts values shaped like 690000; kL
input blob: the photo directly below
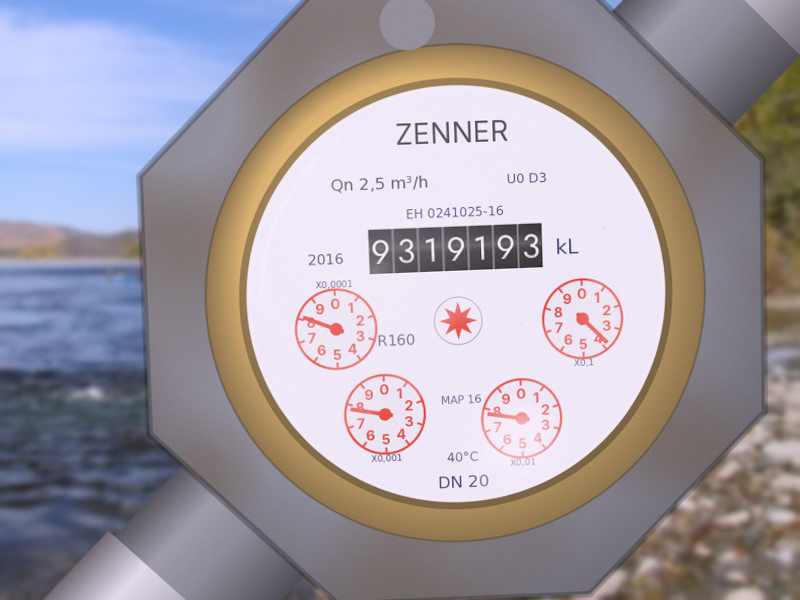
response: 9319193.3778; kL
